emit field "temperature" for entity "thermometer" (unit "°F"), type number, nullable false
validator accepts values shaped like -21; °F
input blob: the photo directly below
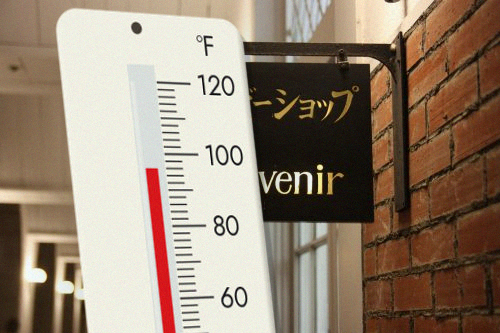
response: 96; °F
